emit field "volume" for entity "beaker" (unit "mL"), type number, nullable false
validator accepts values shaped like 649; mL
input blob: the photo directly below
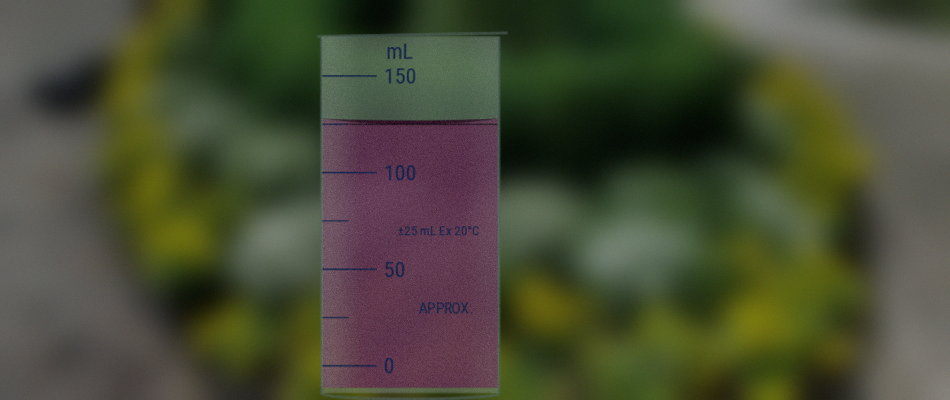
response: 125; mL
